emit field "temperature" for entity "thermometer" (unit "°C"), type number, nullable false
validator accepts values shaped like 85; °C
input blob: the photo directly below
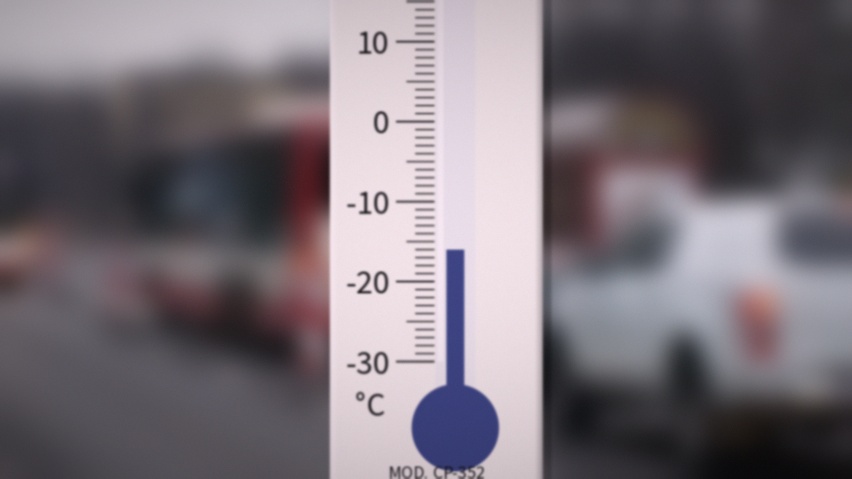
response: -16; °C
